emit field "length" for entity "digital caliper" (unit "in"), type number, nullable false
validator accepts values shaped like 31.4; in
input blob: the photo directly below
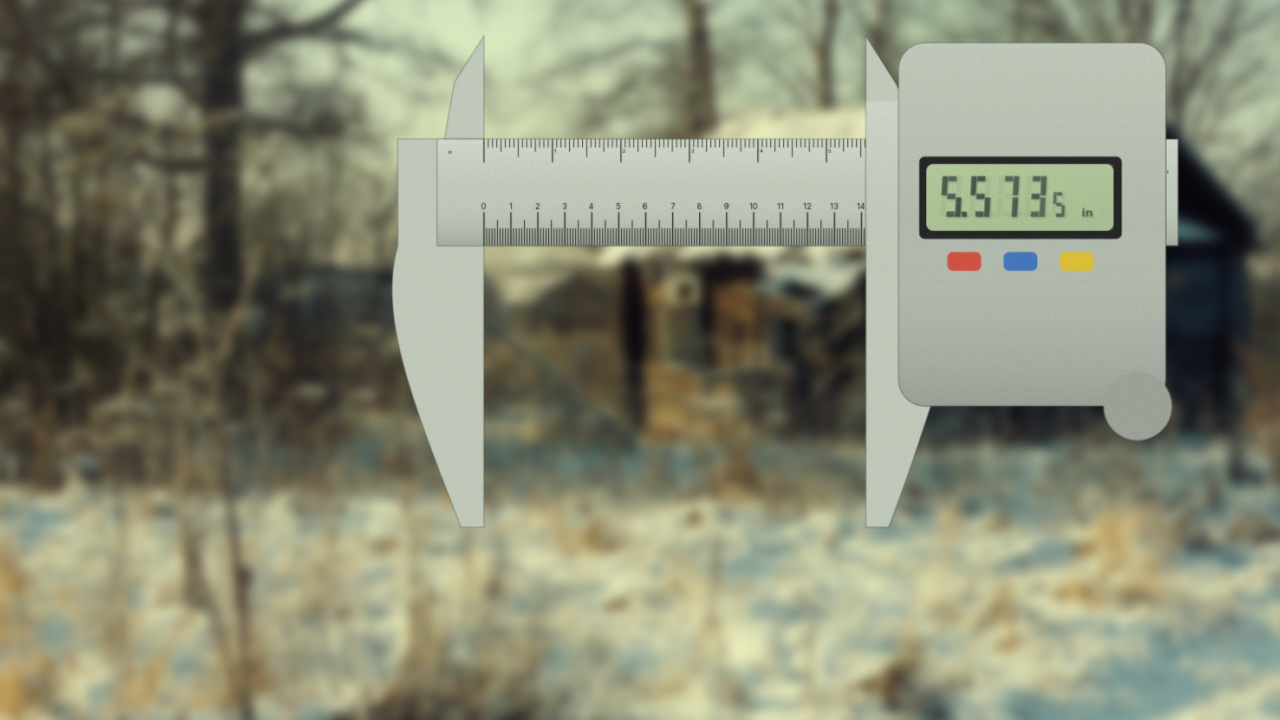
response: 5.5735; in
